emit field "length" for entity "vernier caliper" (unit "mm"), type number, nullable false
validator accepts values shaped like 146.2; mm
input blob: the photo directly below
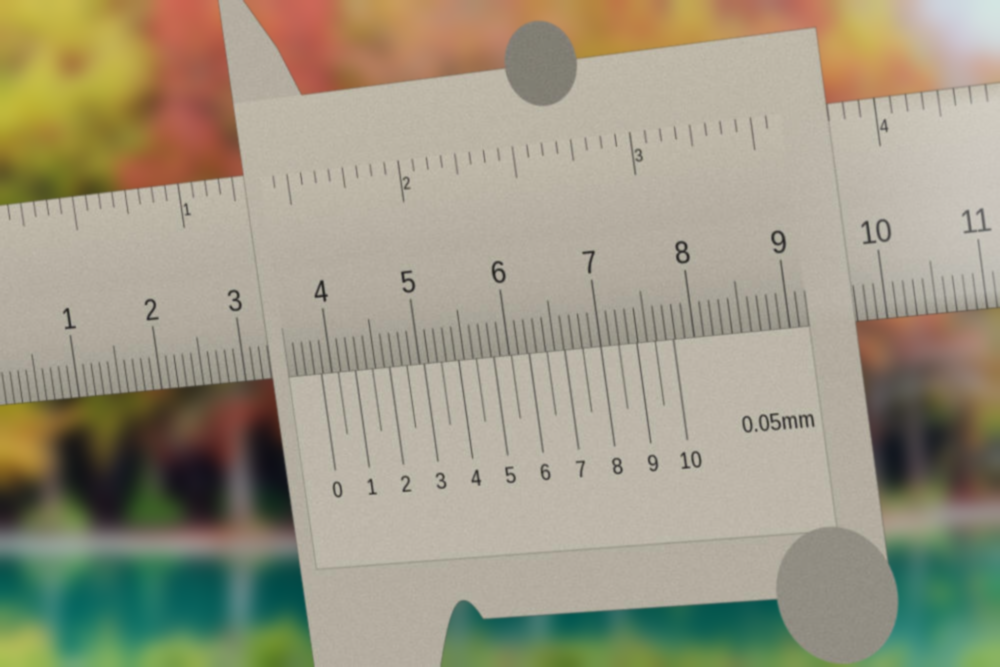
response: 38.8; mm
